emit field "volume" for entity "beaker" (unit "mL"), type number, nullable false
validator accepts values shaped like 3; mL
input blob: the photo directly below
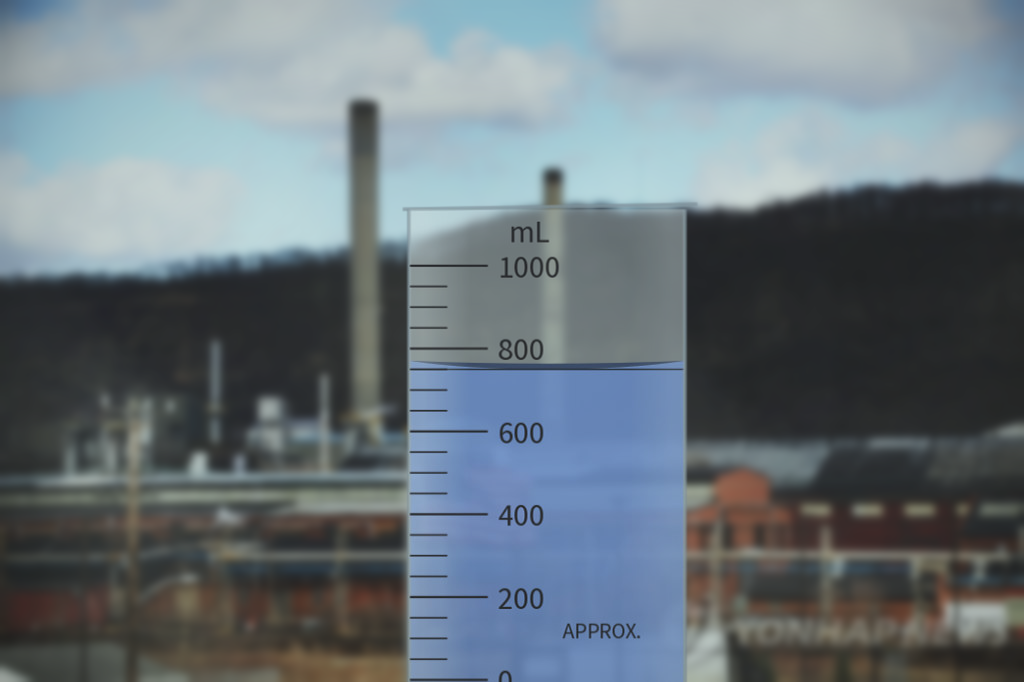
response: 750; mL
